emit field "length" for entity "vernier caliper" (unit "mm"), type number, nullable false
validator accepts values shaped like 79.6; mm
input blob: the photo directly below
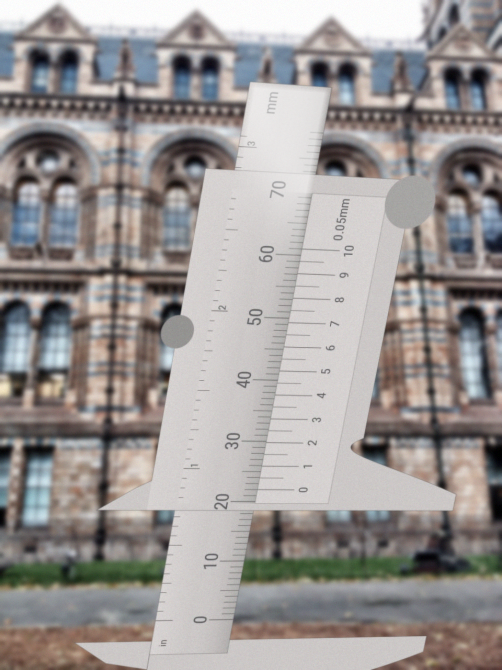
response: 22.0; mm
